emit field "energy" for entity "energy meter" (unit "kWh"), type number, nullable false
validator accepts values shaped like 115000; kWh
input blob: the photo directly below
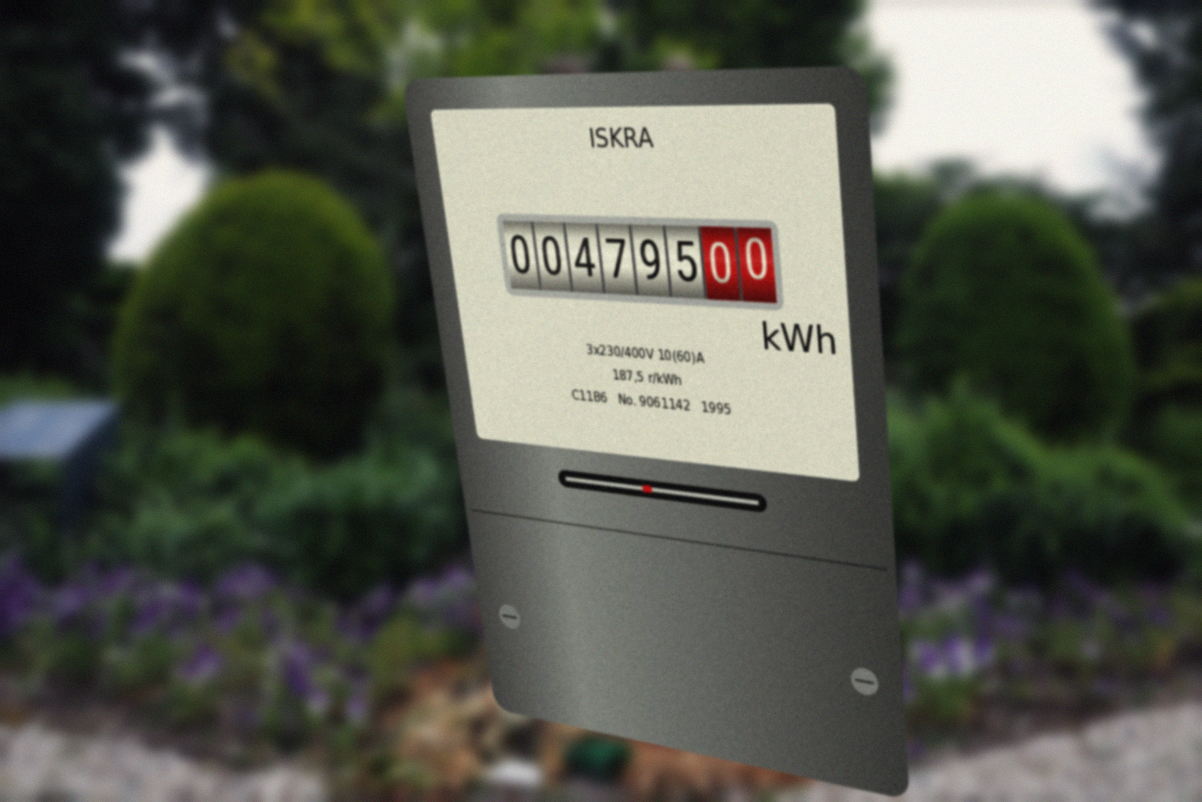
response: 4795.00; kWh
